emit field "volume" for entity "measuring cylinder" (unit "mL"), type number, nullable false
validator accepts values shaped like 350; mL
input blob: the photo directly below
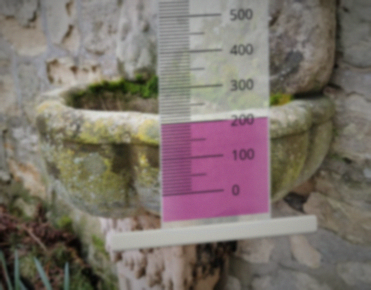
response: 200; mL
